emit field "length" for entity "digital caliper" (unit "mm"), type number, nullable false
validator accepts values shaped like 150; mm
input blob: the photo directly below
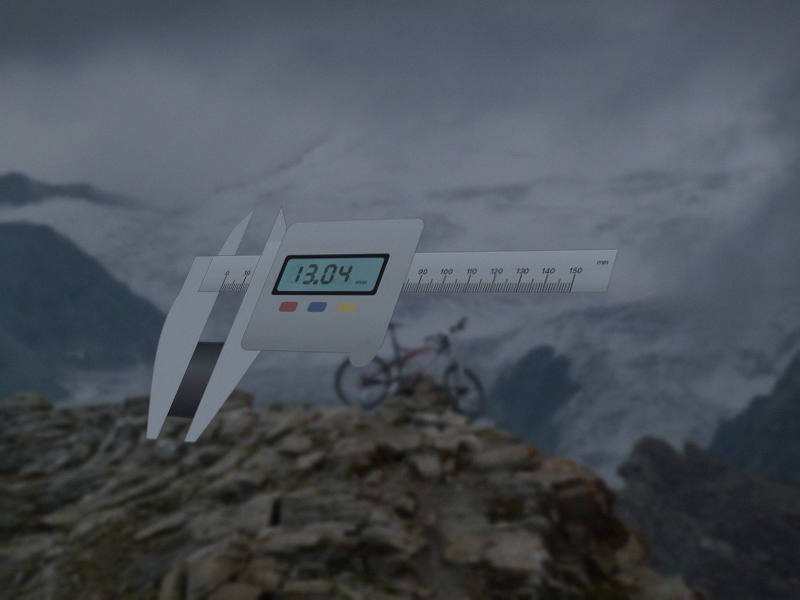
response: 13.04; mm
